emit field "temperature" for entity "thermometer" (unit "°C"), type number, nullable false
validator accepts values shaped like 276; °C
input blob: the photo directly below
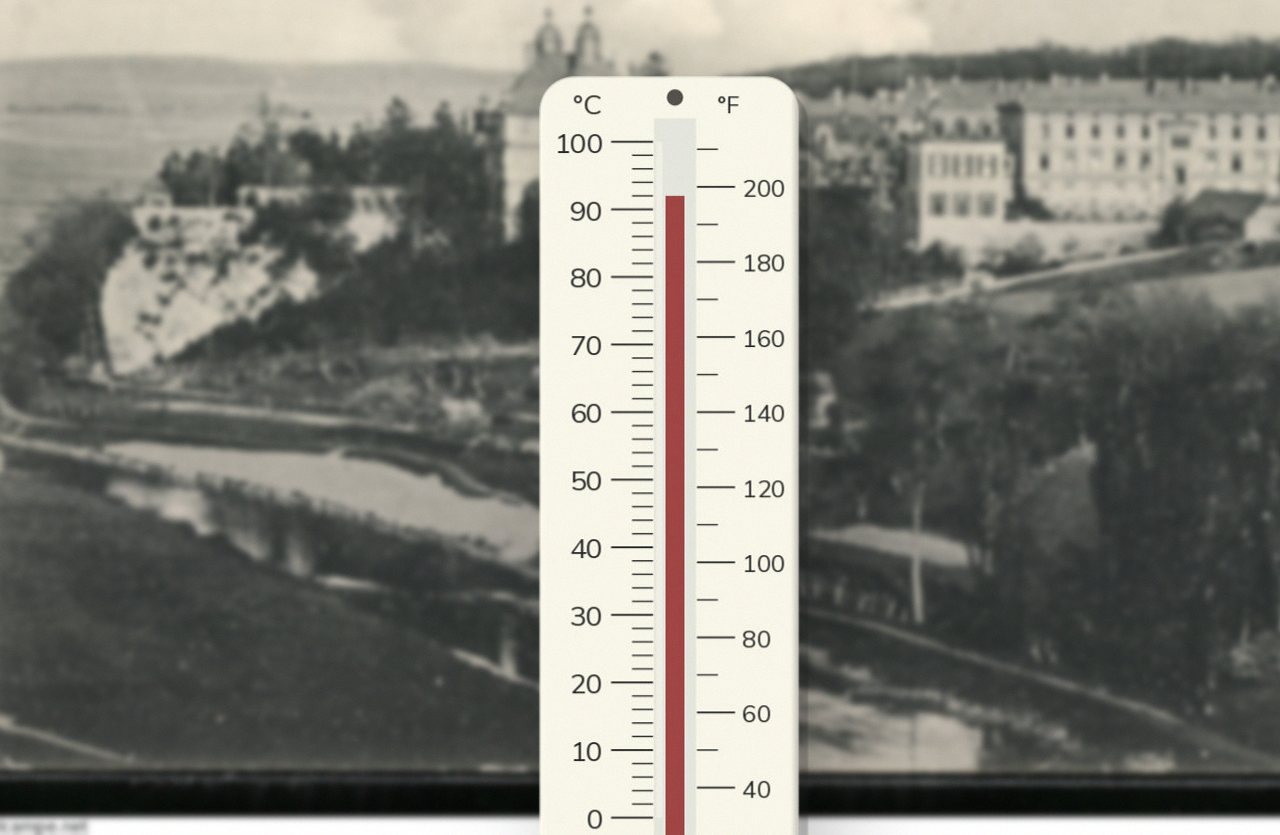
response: 92; °C
